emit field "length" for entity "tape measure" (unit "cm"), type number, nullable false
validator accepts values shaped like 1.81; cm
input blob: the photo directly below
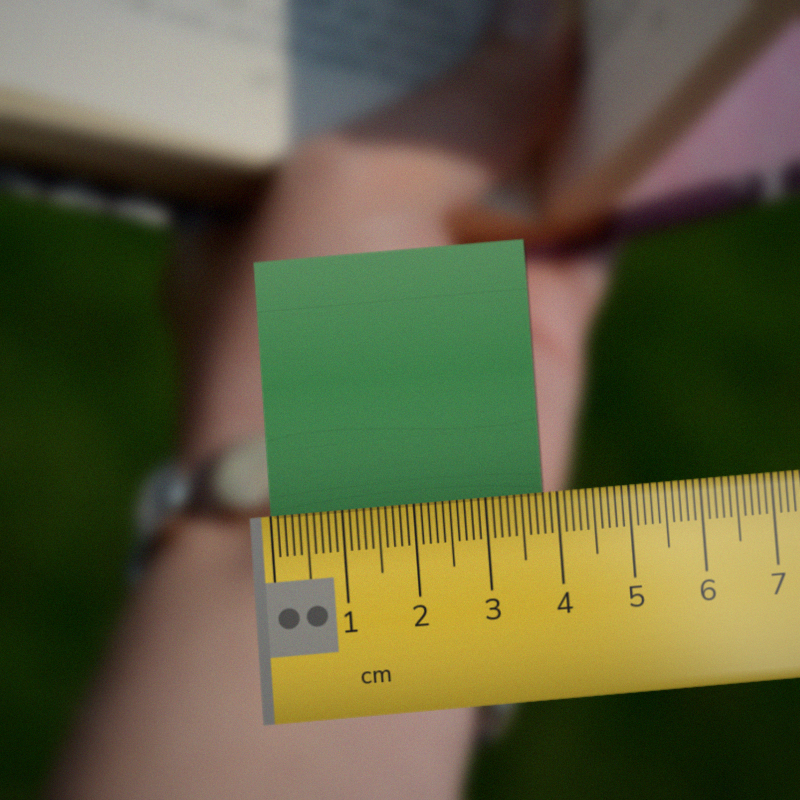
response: 3.8; cm
